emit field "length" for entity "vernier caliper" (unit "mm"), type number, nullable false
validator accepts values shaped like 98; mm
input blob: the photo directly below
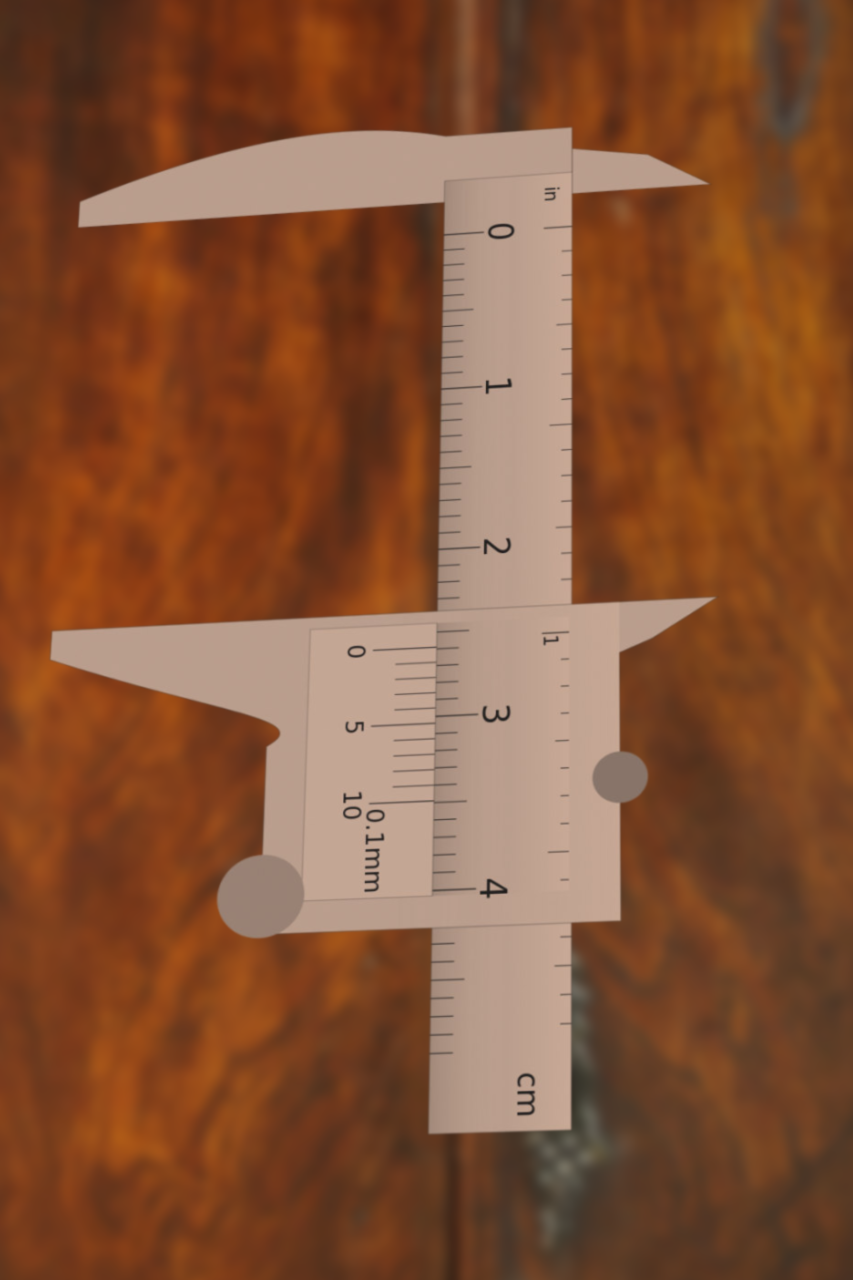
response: 25.9; mm
